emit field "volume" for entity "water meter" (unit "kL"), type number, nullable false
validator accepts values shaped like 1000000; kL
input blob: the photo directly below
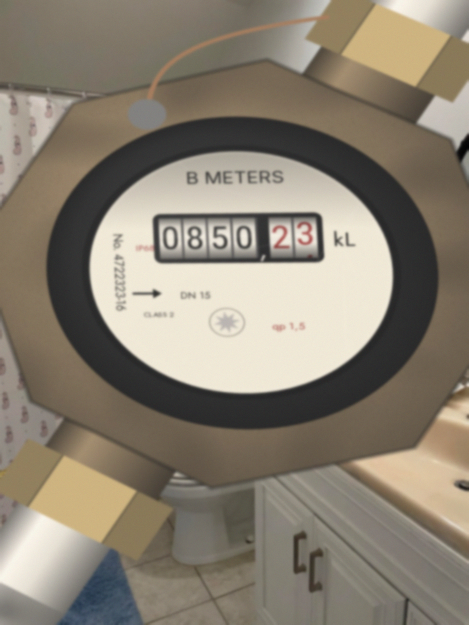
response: 850.23; kL
